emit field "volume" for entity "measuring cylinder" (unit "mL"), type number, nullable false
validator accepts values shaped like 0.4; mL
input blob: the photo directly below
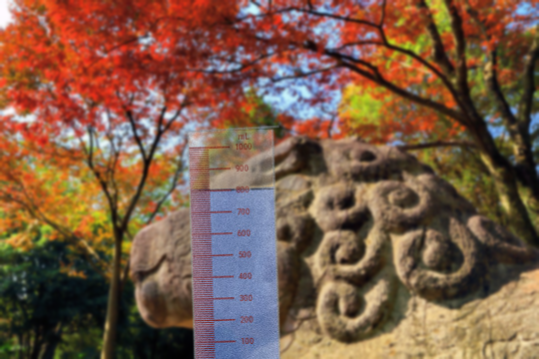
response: 800; mL
